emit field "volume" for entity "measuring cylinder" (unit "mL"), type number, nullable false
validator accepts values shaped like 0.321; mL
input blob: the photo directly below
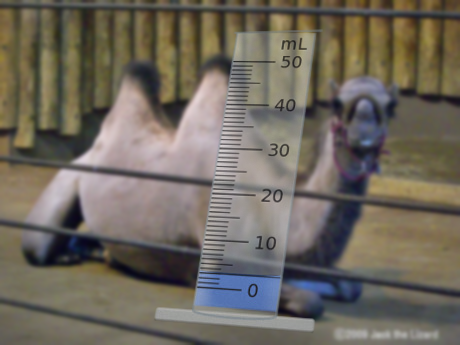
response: 3; mL
